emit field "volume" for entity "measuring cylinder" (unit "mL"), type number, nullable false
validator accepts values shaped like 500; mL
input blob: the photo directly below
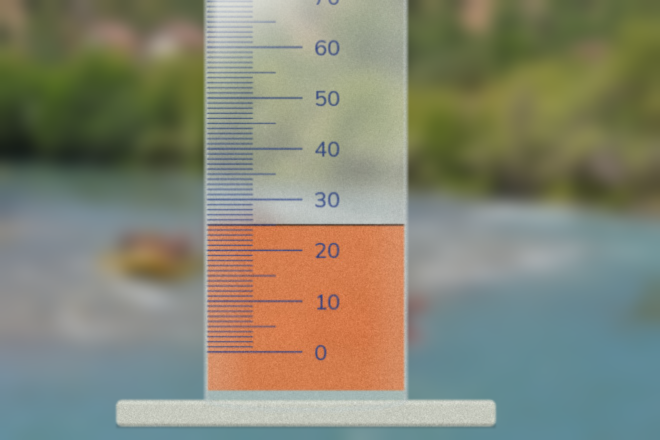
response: 25; mL
